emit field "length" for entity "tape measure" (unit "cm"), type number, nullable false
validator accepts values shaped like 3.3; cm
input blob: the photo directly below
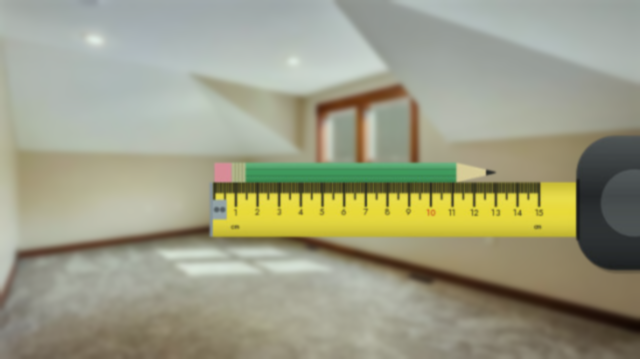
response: 13; cm
